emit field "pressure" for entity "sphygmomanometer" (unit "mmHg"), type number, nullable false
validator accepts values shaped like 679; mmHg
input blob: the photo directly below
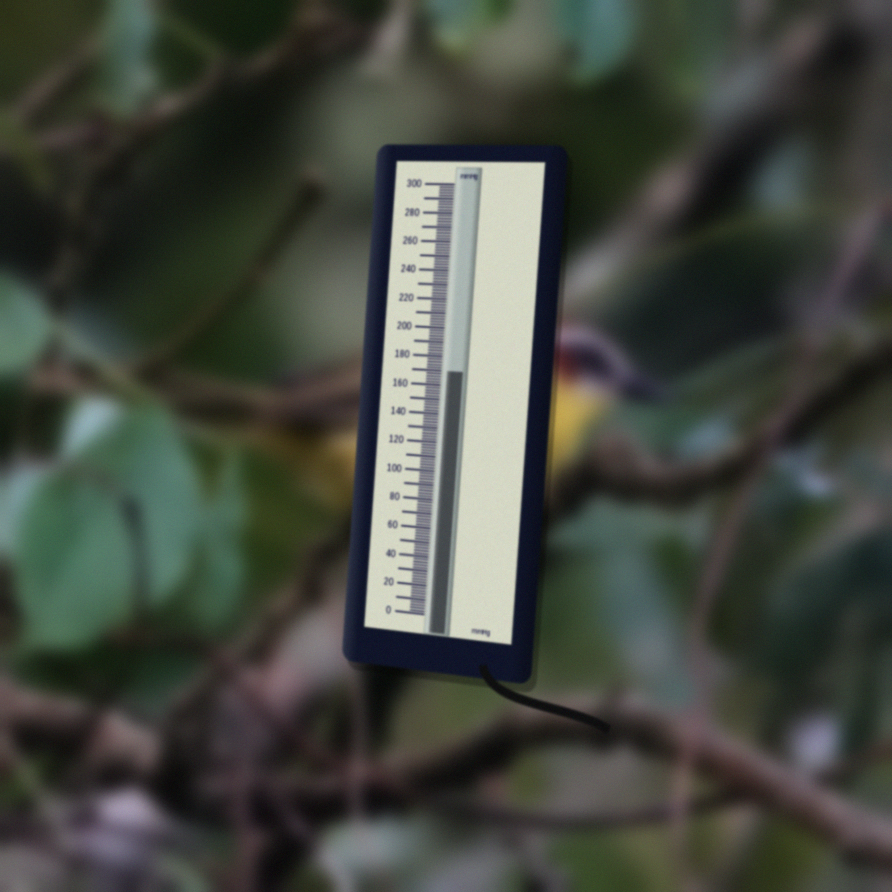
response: 170; mmHg
